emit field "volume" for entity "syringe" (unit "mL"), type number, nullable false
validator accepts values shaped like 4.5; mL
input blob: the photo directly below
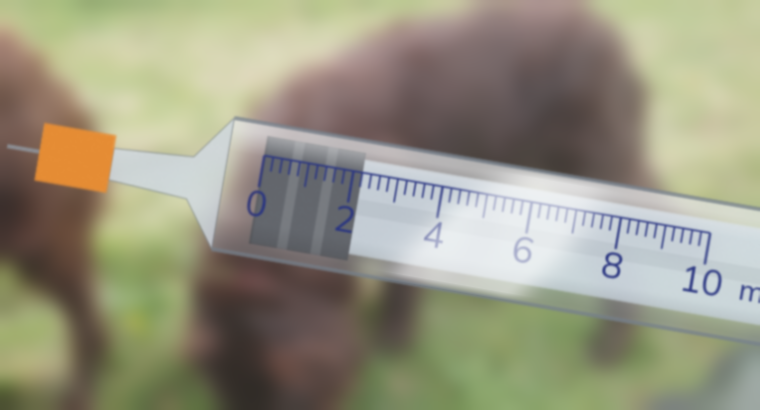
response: 0; mL
